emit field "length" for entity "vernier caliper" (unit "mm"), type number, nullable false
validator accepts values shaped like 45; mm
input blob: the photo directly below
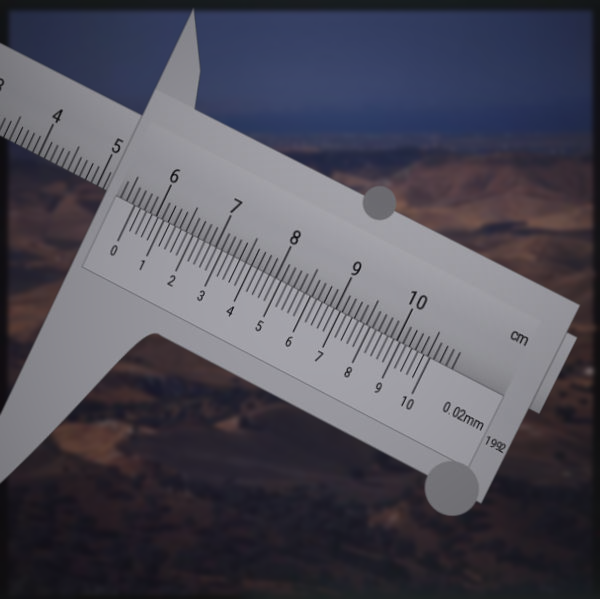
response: 56.4; mm
